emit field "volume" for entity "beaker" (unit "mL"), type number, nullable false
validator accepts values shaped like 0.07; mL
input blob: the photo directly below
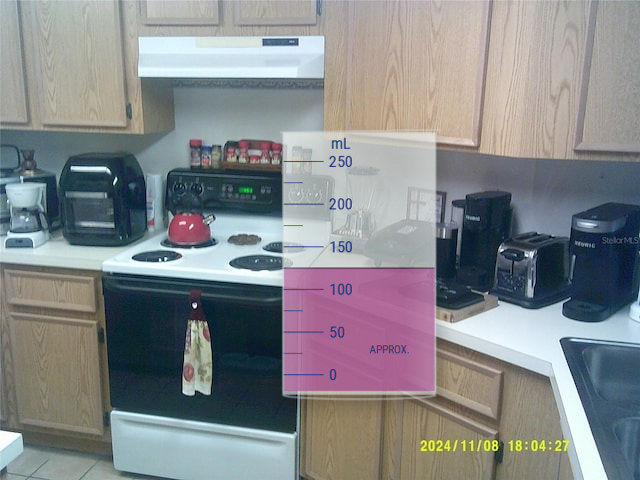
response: 125; mL
